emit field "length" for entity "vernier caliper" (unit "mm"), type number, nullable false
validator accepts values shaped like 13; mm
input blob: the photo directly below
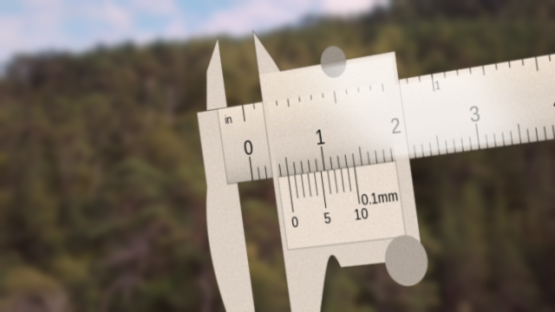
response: 5.0; mm
